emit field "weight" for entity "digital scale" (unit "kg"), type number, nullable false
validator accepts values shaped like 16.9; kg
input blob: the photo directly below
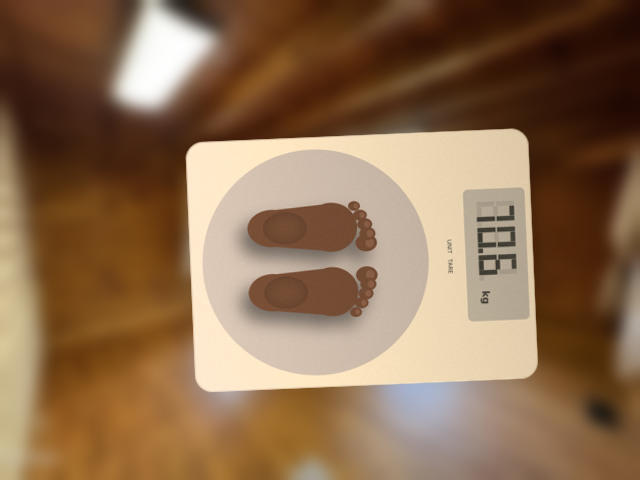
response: 70.6; kg
